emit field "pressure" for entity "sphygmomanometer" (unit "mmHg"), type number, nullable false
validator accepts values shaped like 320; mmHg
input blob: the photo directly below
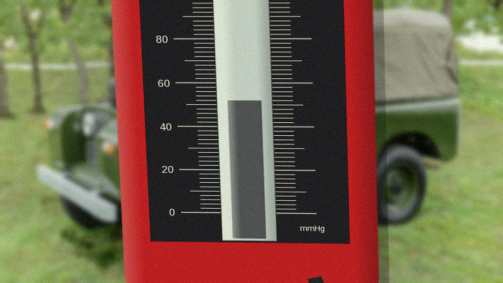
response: 52; mmHg
